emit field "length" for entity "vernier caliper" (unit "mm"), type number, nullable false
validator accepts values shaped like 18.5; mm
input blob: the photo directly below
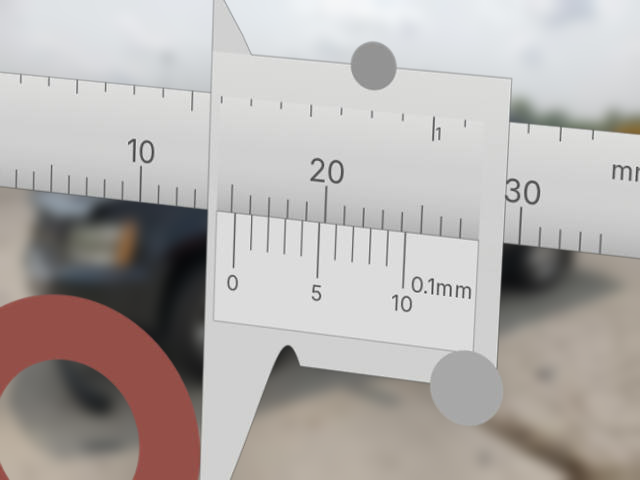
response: 15.2; mm
